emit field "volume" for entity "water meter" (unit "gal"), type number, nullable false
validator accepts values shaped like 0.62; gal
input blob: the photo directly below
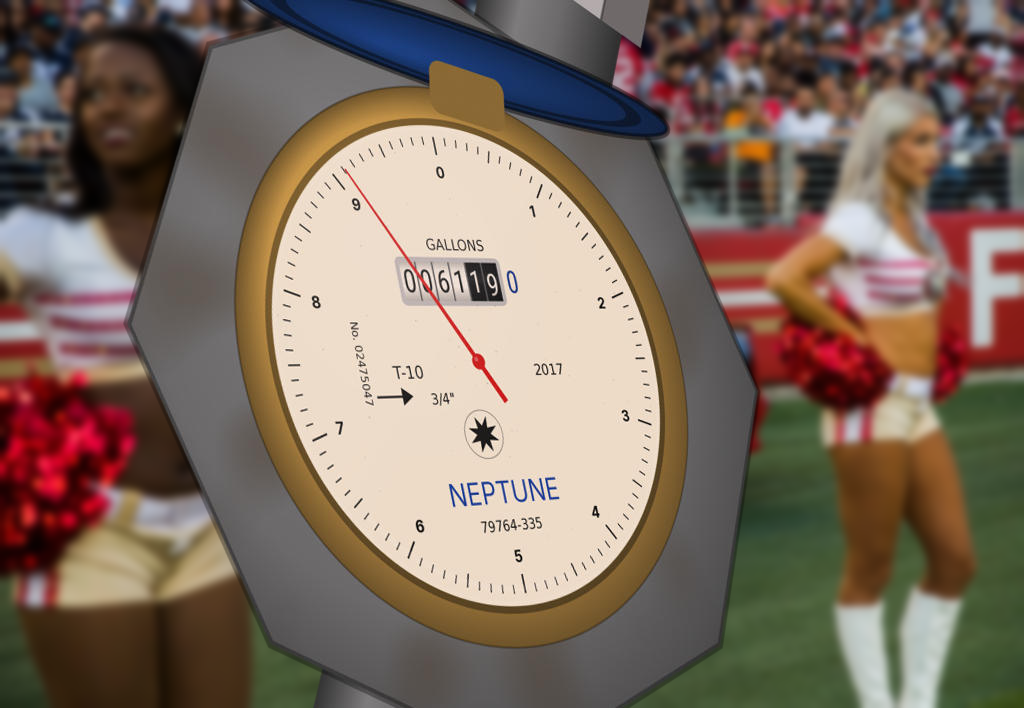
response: 61189.1; gal
